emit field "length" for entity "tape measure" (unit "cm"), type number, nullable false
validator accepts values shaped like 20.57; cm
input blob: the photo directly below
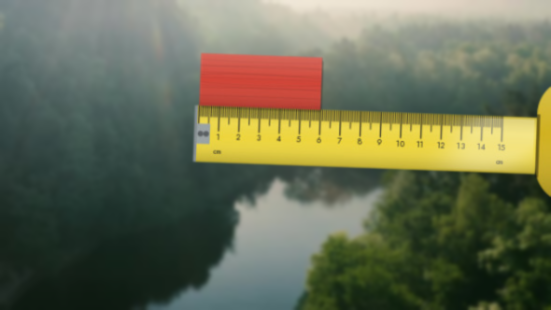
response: 6; cm
